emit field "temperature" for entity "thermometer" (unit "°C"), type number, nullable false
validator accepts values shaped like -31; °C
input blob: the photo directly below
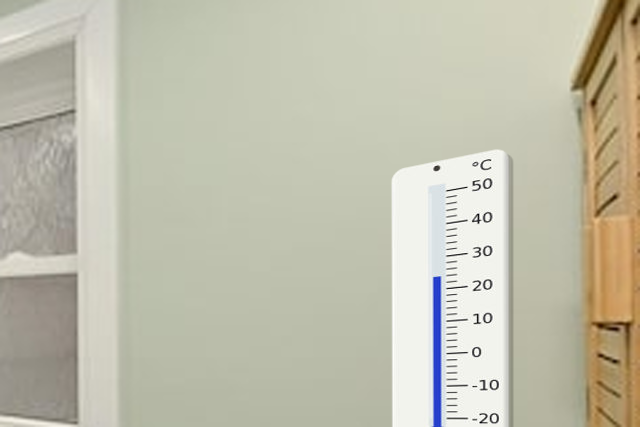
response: 24; °C
